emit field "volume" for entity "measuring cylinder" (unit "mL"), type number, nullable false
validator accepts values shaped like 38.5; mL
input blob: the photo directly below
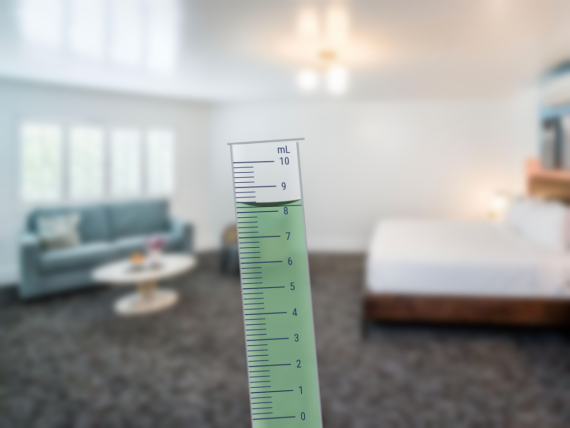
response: 8.2; mL
